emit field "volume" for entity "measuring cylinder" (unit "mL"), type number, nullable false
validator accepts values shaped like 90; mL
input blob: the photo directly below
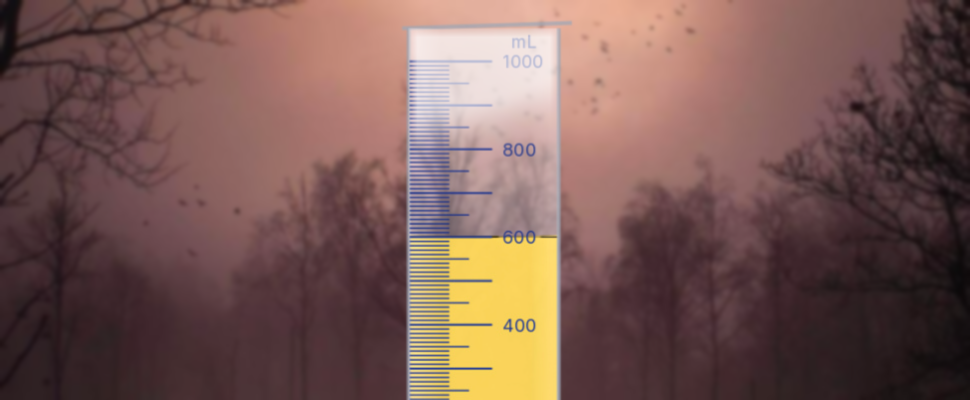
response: 600; mL
